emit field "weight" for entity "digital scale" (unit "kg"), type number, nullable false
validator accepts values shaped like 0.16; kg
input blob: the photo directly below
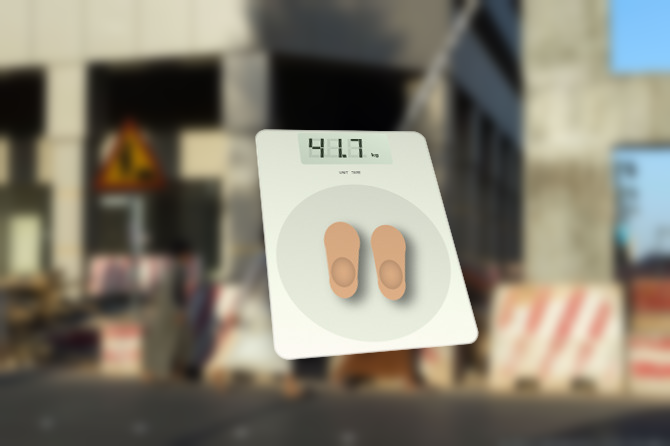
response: 41.7; kg
